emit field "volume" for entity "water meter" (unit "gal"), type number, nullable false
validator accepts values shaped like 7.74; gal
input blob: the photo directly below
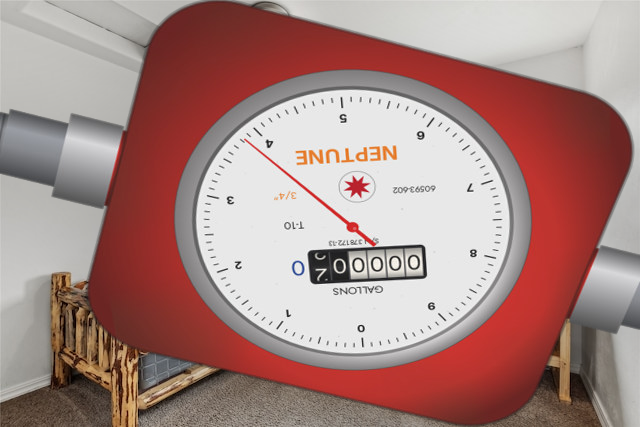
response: 23.8; gal
